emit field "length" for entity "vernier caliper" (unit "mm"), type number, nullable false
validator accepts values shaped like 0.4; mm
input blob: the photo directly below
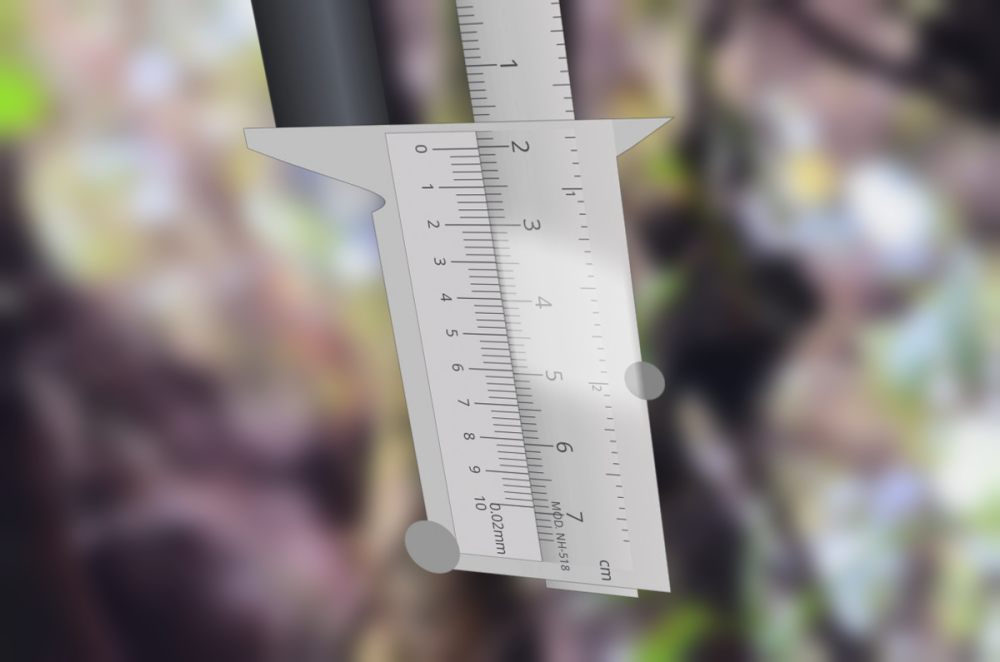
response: 20.2; mm
